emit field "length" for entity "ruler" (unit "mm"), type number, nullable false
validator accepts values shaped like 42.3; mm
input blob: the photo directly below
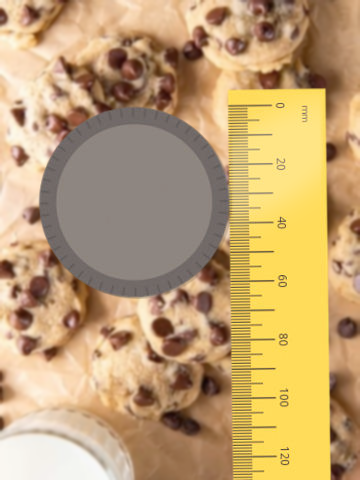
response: 65; mm
